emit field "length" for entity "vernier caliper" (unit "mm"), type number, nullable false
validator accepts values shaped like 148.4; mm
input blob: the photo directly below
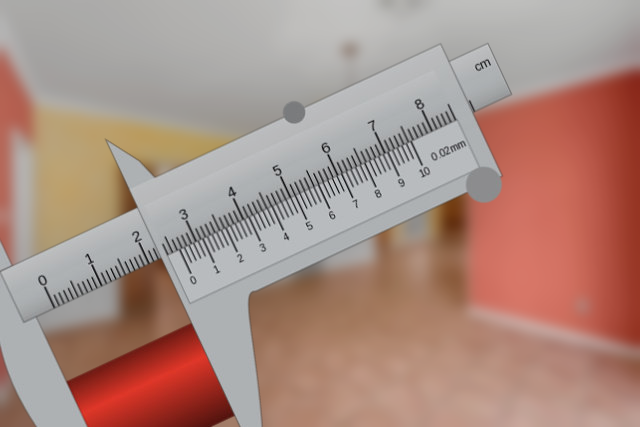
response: 26.5; mm
